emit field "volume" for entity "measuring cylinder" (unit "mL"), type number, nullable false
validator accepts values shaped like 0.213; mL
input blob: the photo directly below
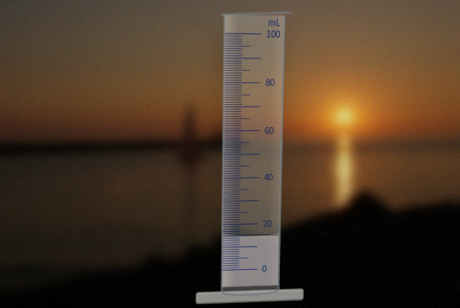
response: 15; mL
